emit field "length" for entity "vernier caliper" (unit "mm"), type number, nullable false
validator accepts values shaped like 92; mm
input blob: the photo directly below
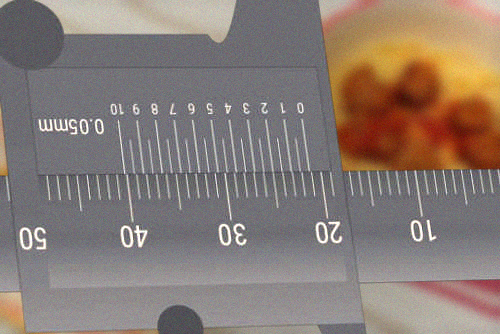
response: 21.2; mm
